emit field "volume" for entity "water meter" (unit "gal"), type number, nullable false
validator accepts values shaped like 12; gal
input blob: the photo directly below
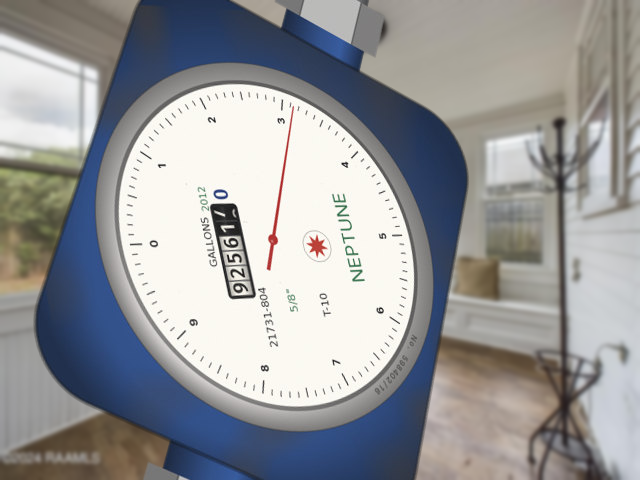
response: 9256173.1; gal
